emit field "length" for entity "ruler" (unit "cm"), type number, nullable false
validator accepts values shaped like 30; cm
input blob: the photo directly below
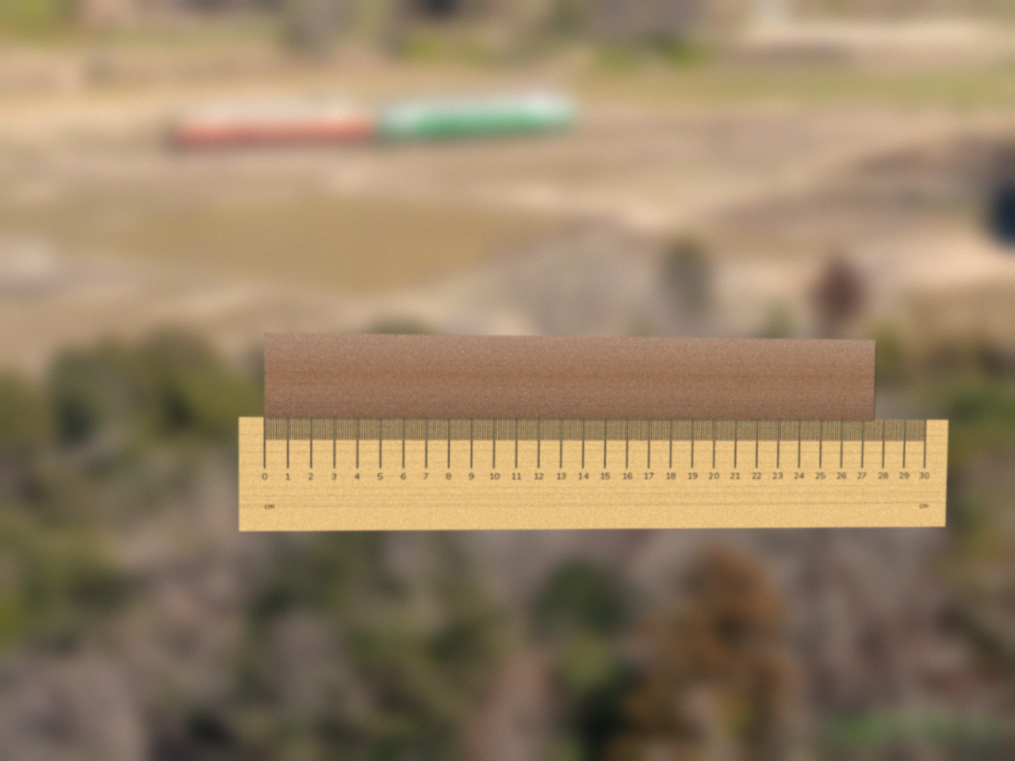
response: 27.5; cm
